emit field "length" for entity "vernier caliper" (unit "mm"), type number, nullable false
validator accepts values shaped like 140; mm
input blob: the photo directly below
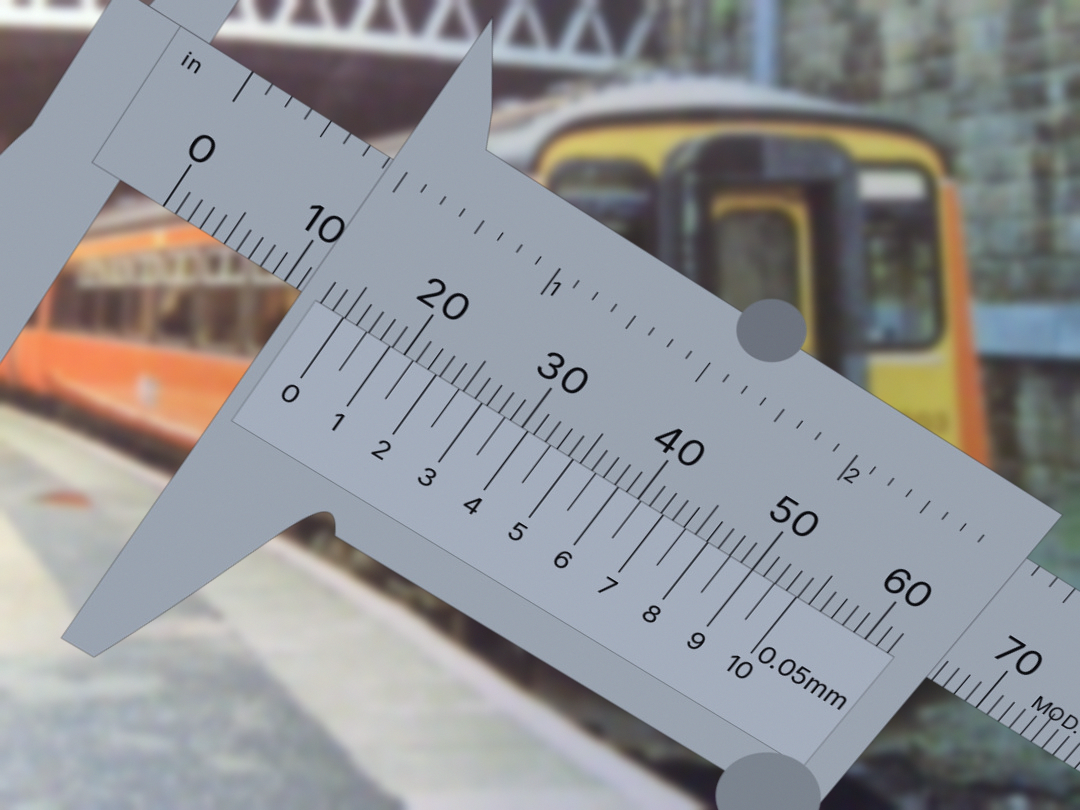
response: 14.9; mm
